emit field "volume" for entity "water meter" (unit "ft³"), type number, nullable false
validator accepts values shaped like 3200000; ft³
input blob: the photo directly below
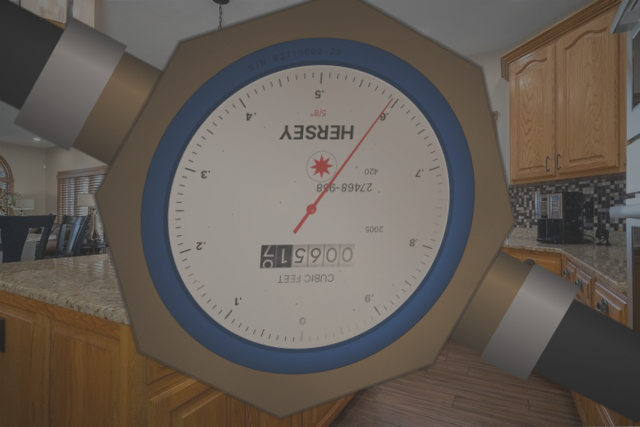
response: 6516.59; ft³
